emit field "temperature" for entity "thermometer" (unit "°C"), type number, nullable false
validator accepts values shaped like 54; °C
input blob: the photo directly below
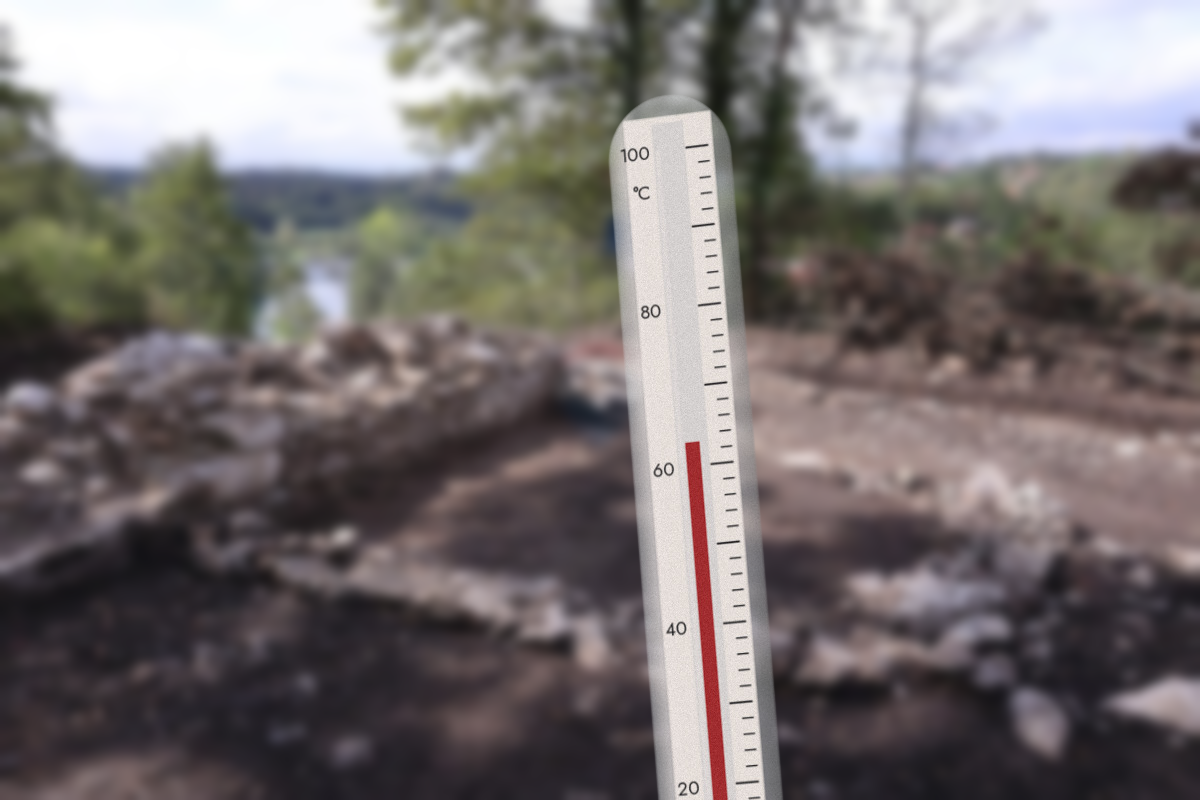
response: 63; °C
